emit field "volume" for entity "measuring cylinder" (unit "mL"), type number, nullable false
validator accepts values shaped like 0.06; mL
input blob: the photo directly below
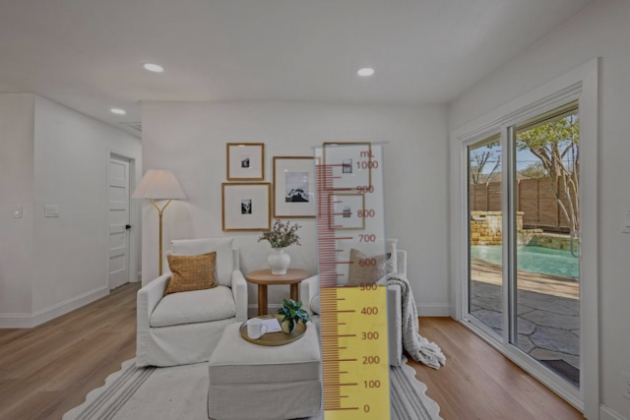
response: 500; mL
